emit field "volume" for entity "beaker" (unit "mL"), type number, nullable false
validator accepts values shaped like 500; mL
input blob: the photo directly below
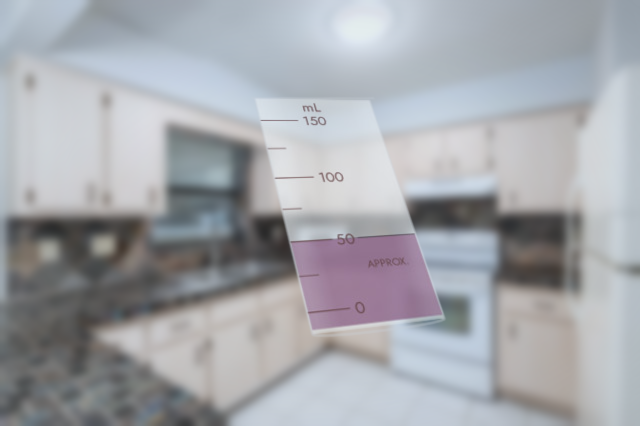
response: 50; mL
